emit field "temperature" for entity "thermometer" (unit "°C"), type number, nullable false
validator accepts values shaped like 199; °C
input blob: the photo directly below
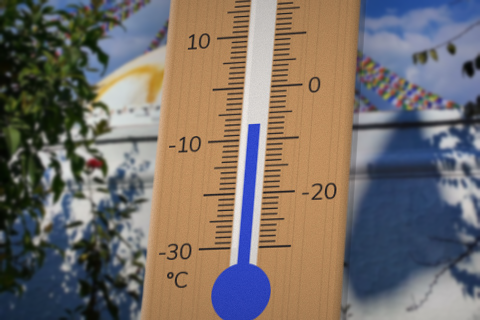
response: -7; °C
